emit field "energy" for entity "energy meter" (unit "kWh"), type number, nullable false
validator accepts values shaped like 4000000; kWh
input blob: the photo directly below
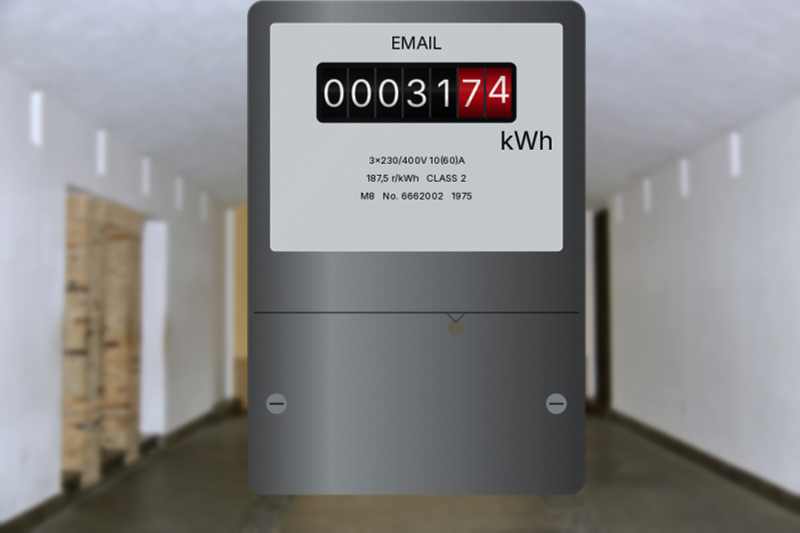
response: 31.74; kWh
